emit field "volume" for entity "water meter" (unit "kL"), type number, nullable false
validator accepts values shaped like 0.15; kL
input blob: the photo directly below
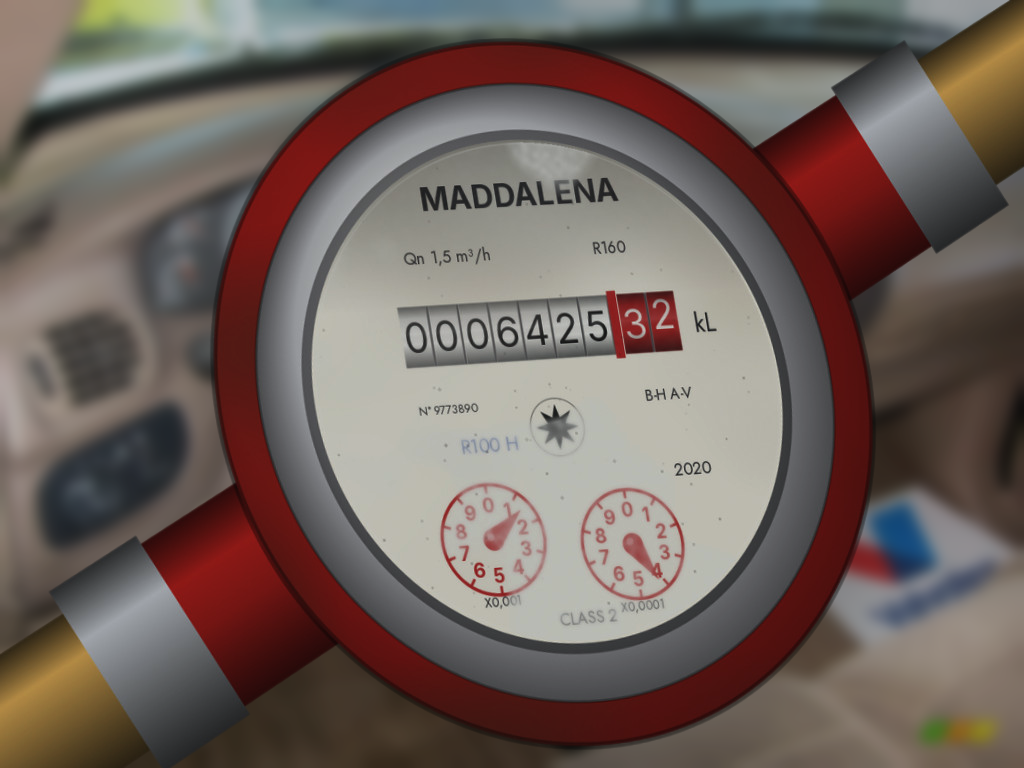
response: 6425.3214; kL
